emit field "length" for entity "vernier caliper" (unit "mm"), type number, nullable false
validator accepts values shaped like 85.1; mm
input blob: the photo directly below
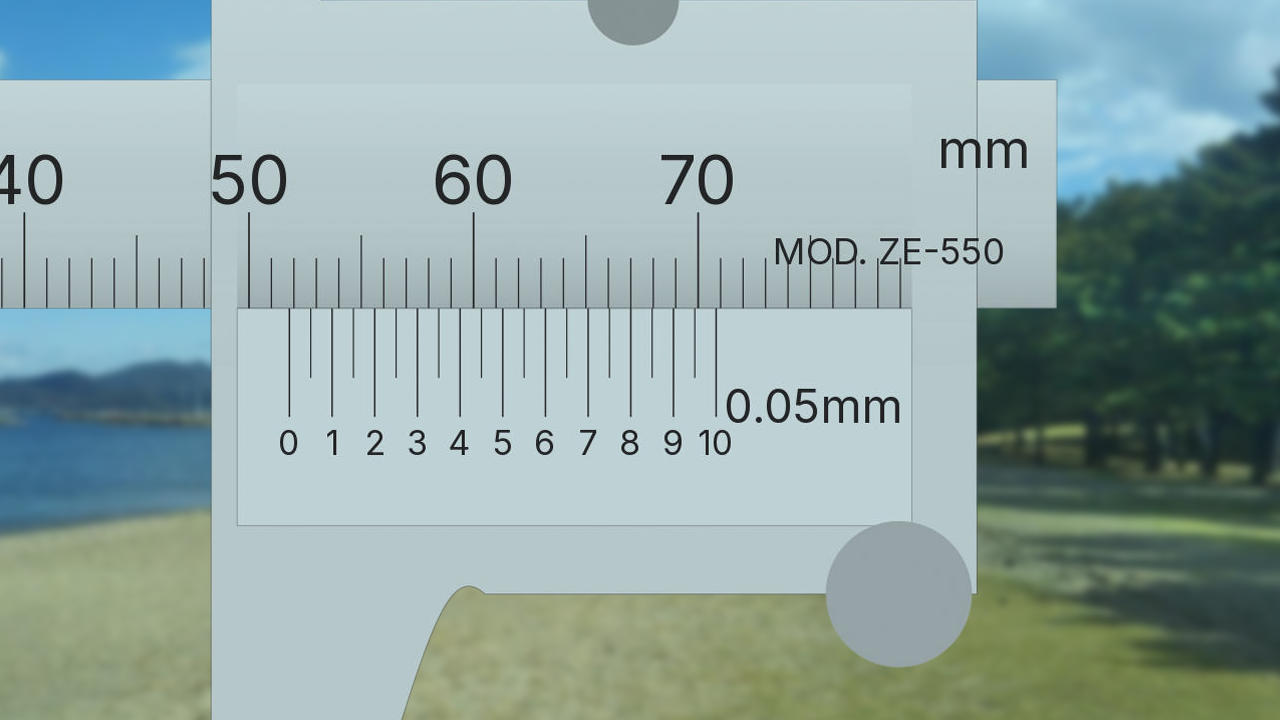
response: 51.8; mm
